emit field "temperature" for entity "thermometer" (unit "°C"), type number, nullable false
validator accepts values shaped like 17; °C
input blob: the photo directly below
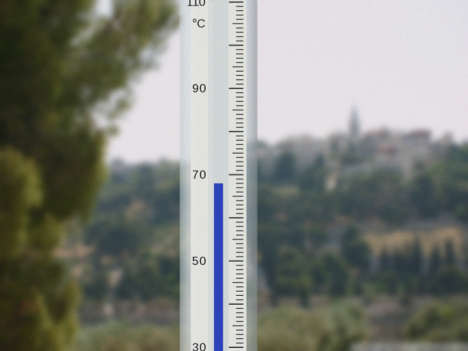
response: 68; °C
